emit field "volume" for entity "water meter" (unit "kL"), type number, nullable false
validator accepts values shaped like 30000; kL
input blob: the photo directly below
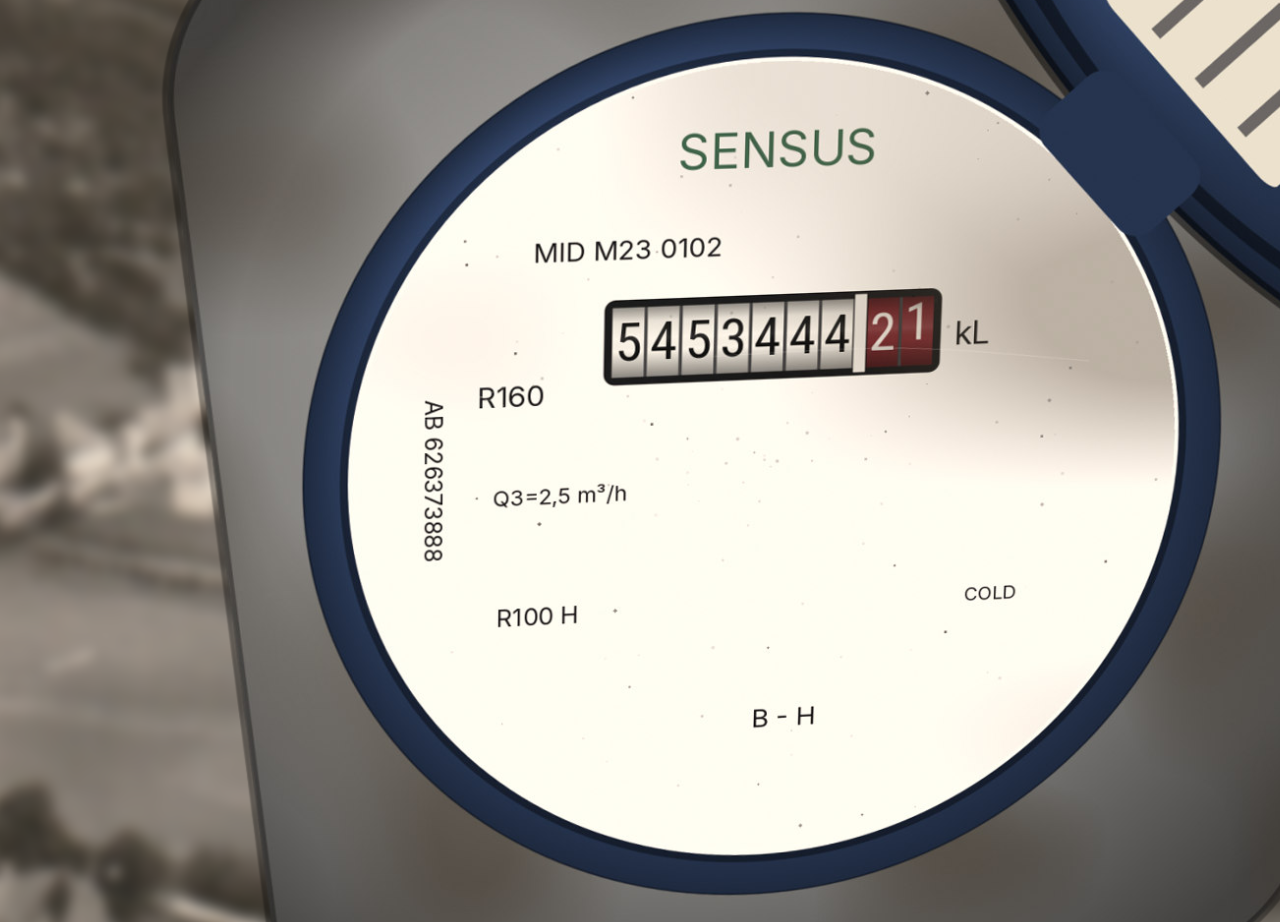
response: 5453444.21; kL
